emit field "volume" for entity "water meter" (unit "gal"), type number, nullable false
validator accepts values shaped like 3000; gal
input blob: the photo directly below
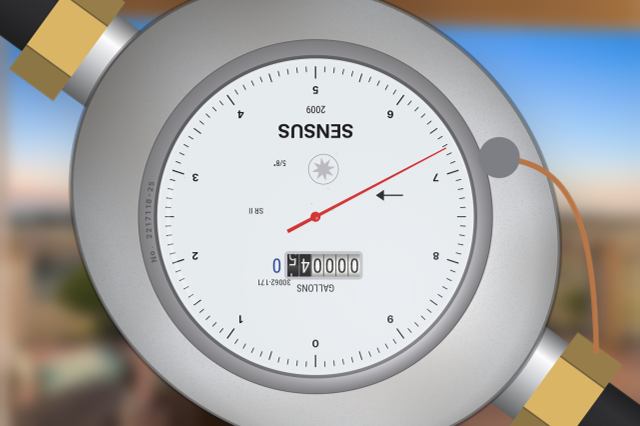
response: 446.7; gal
